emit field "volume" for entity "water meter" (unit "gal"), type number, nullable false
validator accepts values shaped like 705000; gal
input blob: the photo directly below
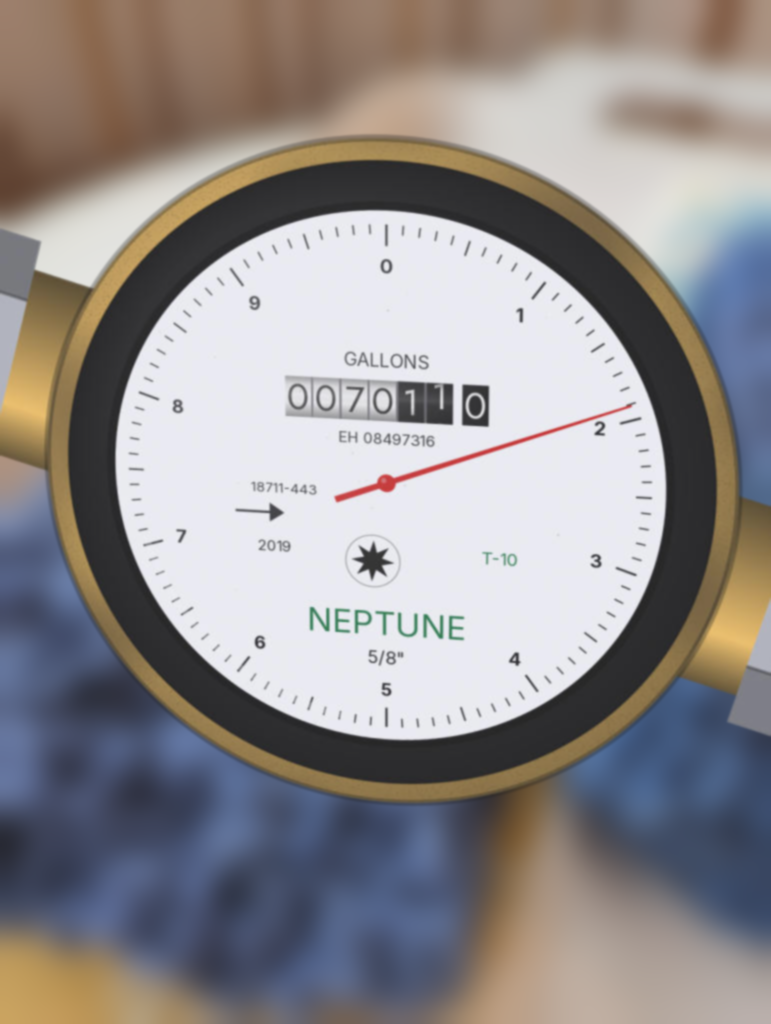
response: 70111.9; gal
